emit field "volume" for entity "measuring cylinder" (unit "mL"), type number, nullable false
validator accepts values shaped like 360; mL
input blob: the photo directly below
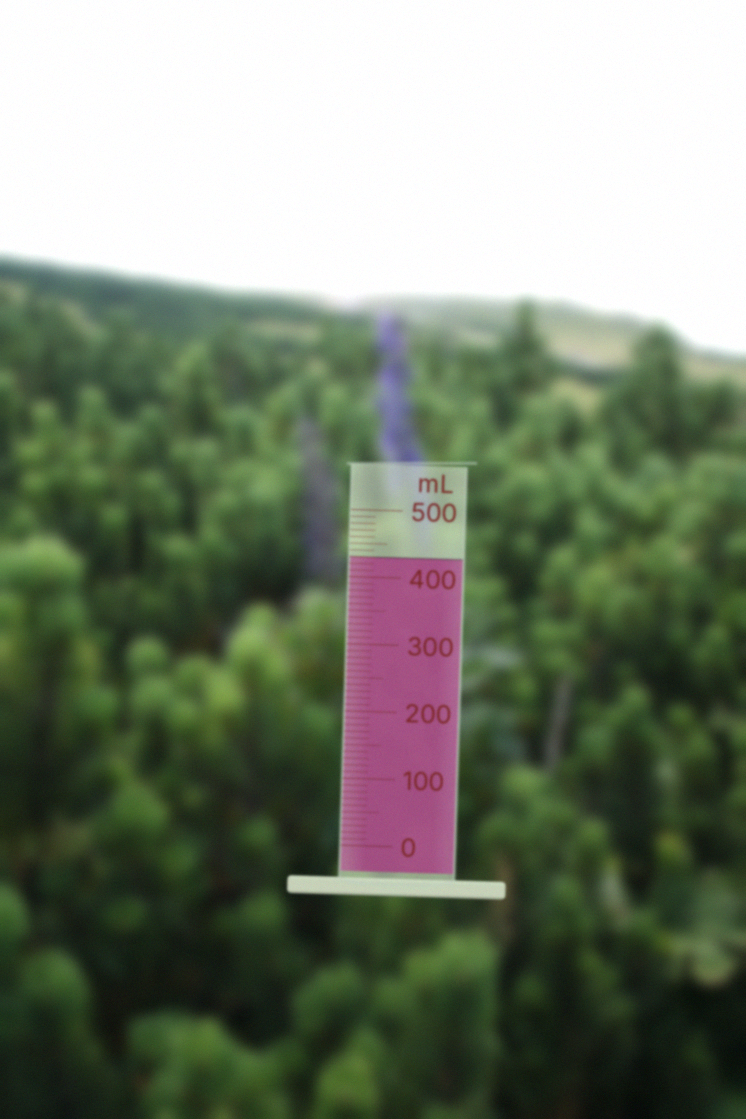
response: 430; mL
